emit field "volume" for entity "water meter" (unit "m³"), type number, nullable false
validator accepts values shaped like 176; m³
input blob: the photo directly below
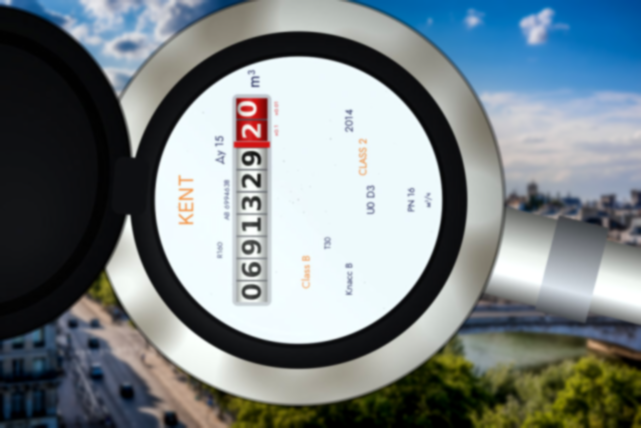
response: 691329.20; m³
